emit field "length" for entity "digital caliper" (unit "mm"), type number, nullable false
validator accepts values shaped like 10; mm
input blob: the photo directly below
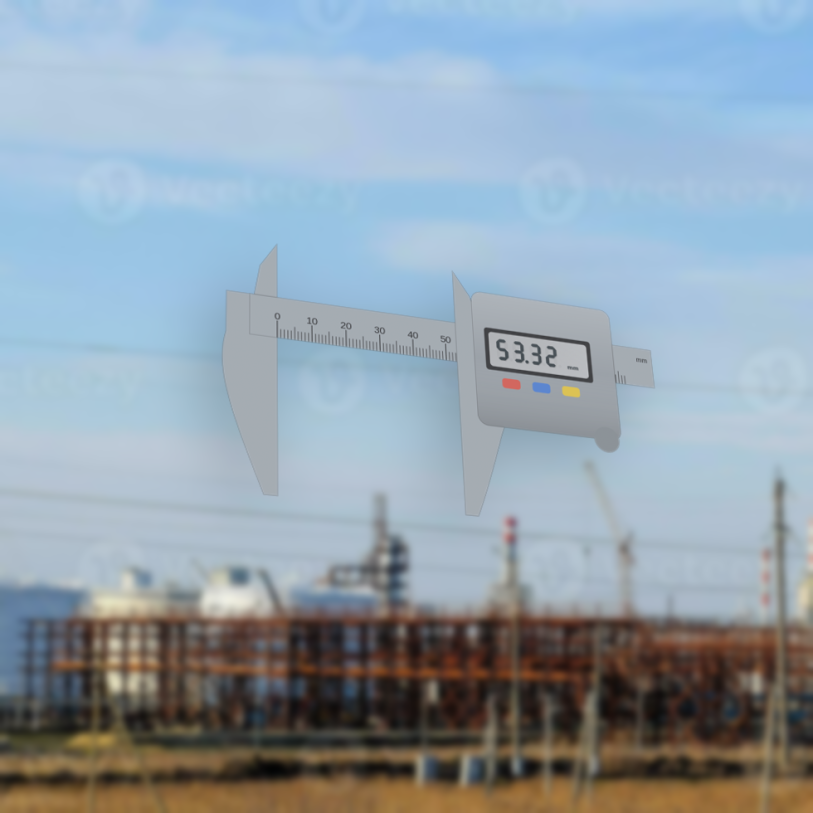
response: 53.32; mm
